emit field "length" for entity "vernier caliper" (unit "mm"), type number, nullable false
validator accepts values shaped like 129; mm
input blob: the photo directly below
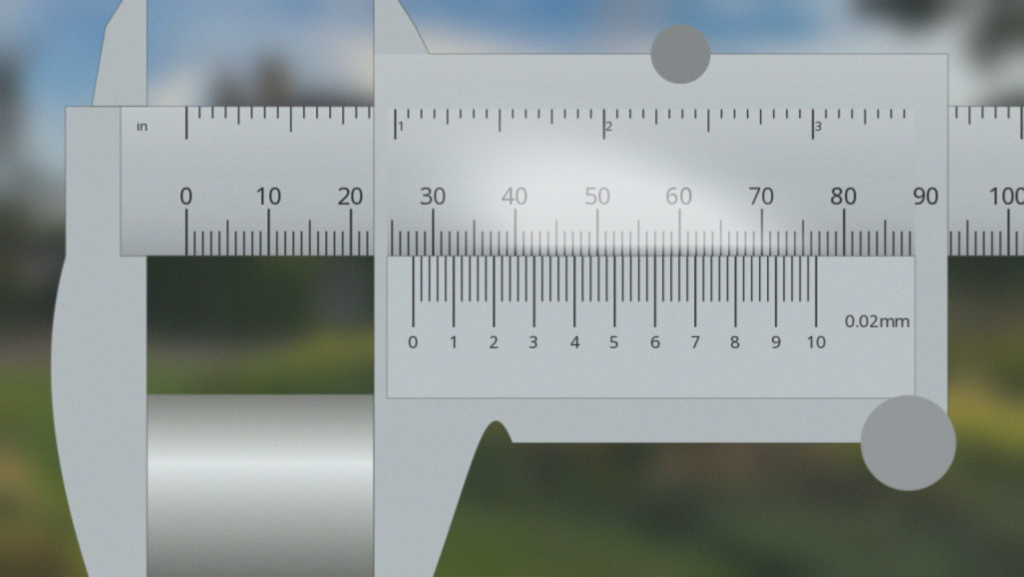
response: 27.6; mm
